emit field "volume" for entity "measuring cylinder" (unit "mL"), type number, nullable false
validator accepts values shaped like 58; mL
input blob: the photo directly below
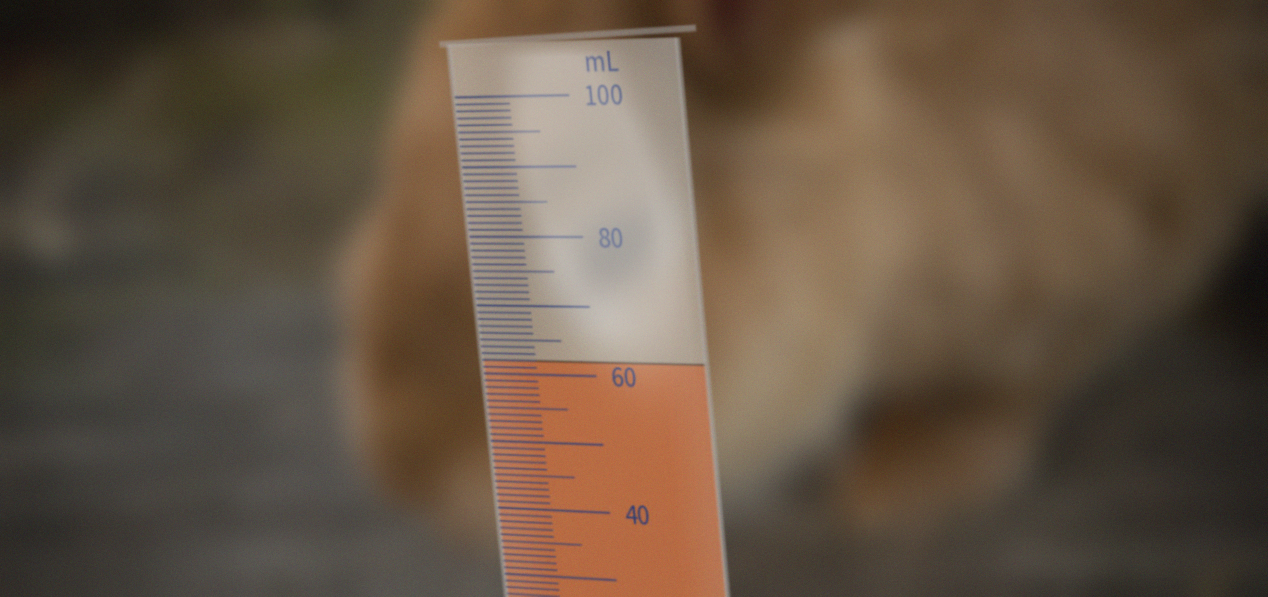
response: 62; mL
